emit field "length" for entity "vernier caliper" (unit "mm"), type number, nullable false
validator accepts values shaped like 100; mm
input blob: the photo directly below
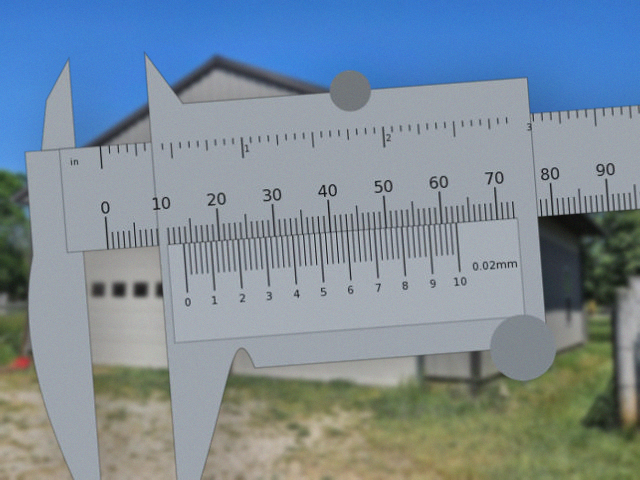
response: 13.6; mm
